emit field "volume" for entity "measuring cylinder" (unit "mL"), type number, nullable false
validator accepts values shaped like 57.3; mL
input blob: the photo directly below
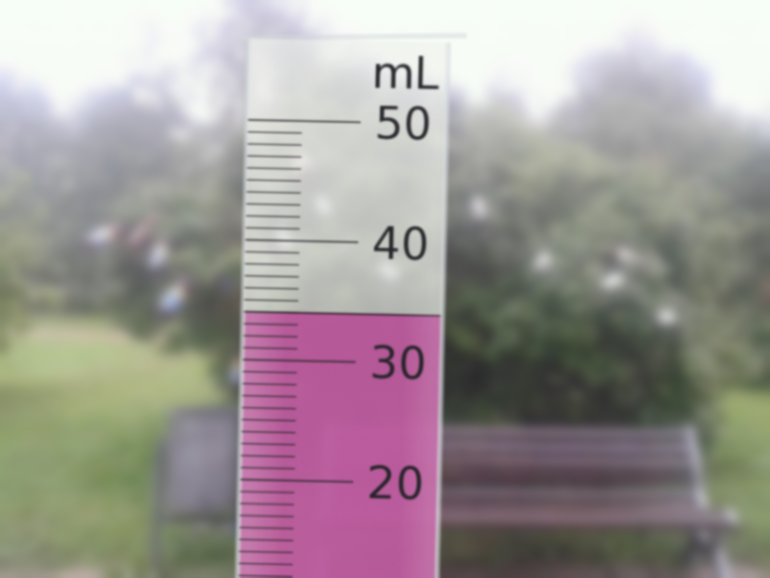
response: 34; mL
